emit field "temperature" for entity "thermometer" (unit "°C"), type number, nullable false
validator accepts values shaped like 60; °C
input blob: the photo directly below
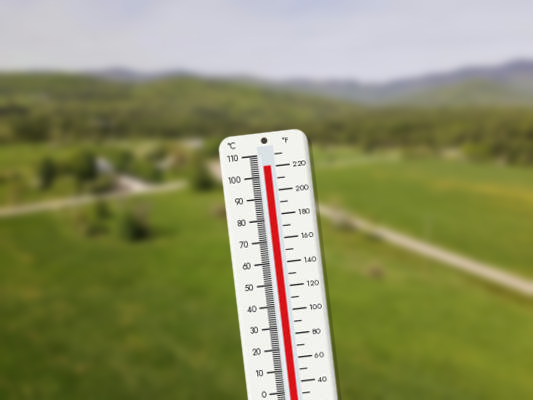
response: 105; °C
